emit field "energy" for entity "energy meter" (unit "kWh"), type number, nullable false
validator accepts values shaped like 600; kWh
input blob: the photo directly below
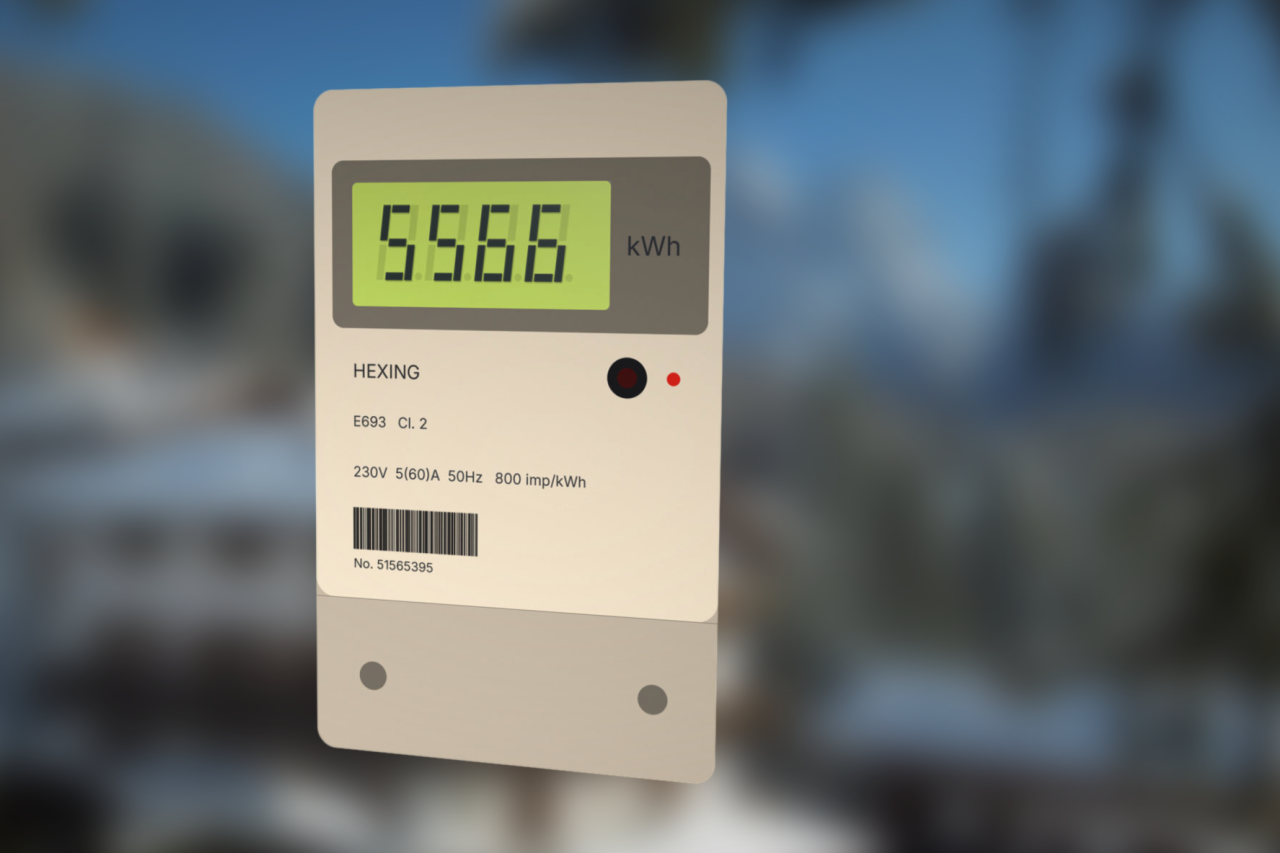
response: 5566; kWh
